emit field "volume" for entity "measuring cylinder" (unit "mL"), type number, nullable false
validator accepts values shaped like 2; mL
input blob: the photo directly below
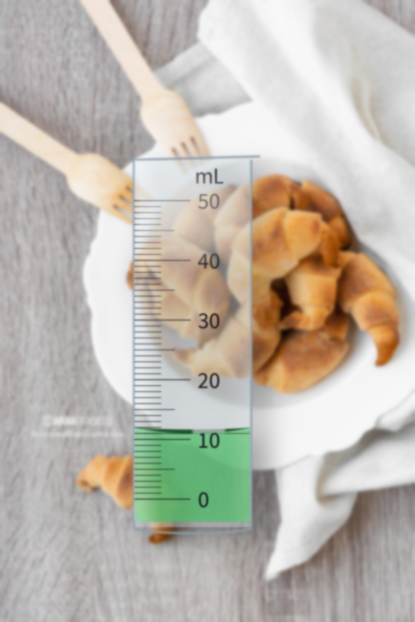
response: 11; mL
